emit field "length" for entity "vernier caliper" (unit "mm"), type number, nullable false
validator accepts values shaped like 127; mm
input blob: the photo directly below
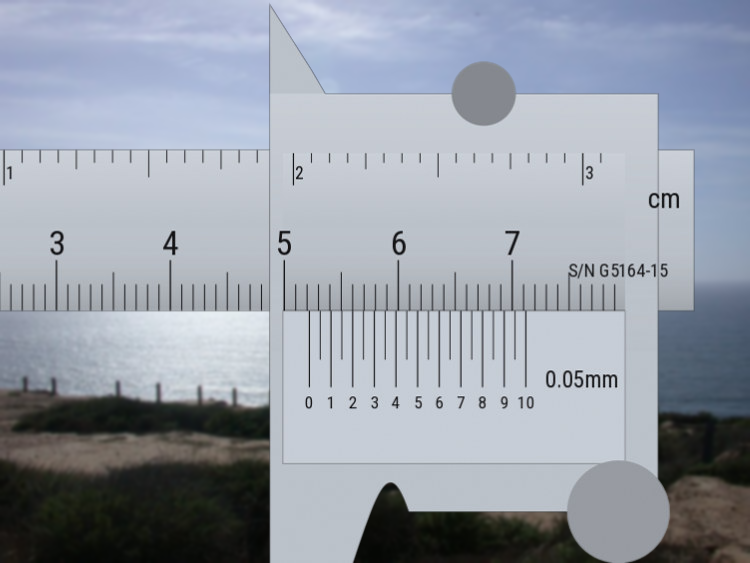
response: 52.2; mm
